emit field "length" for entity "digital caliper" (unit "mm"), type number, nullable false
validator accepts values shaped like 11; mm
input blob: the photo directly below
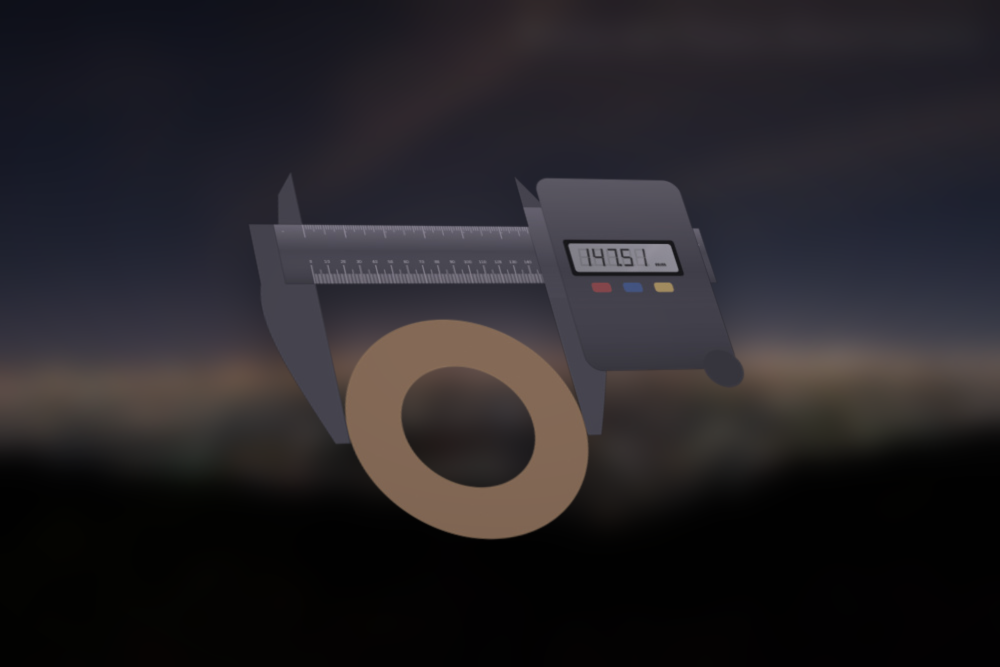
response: 147.51; mm
